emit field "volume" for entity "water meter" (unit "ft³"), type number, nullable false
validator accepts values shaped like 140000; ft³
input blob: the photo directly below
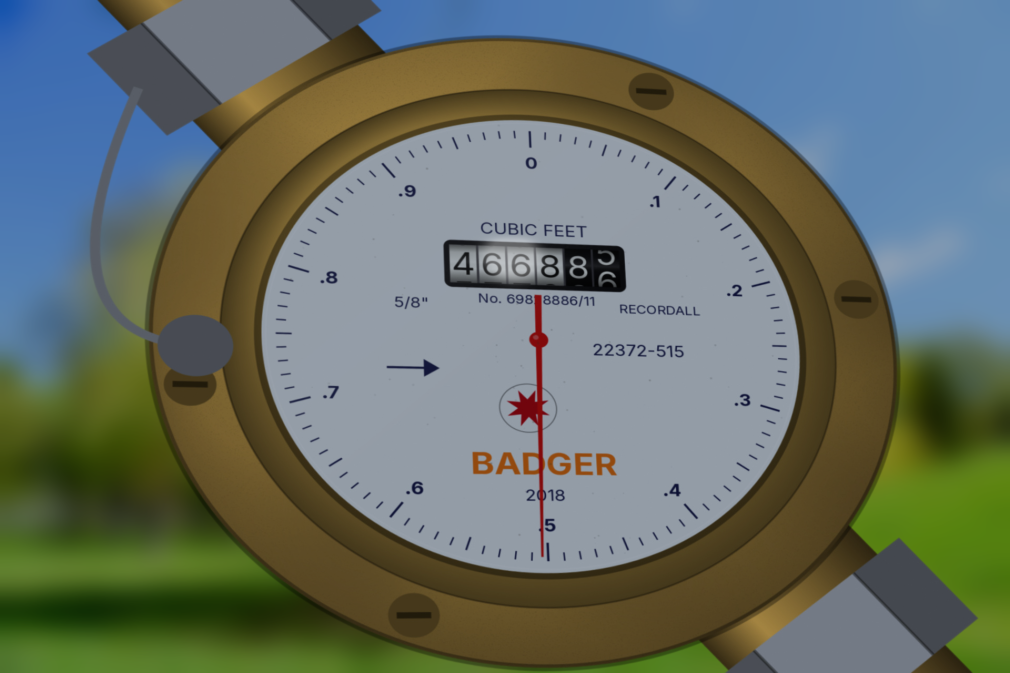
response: 466885.50; ft³
